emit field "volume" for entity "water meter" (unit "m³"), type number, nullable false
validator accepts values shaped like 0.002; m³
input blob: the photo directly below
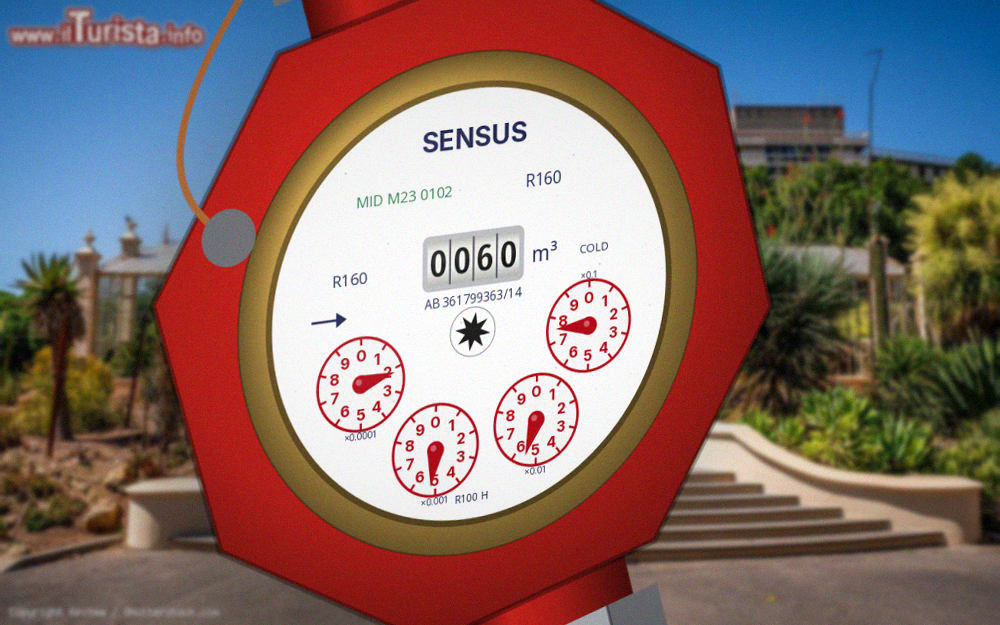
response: 60.7552; m³
